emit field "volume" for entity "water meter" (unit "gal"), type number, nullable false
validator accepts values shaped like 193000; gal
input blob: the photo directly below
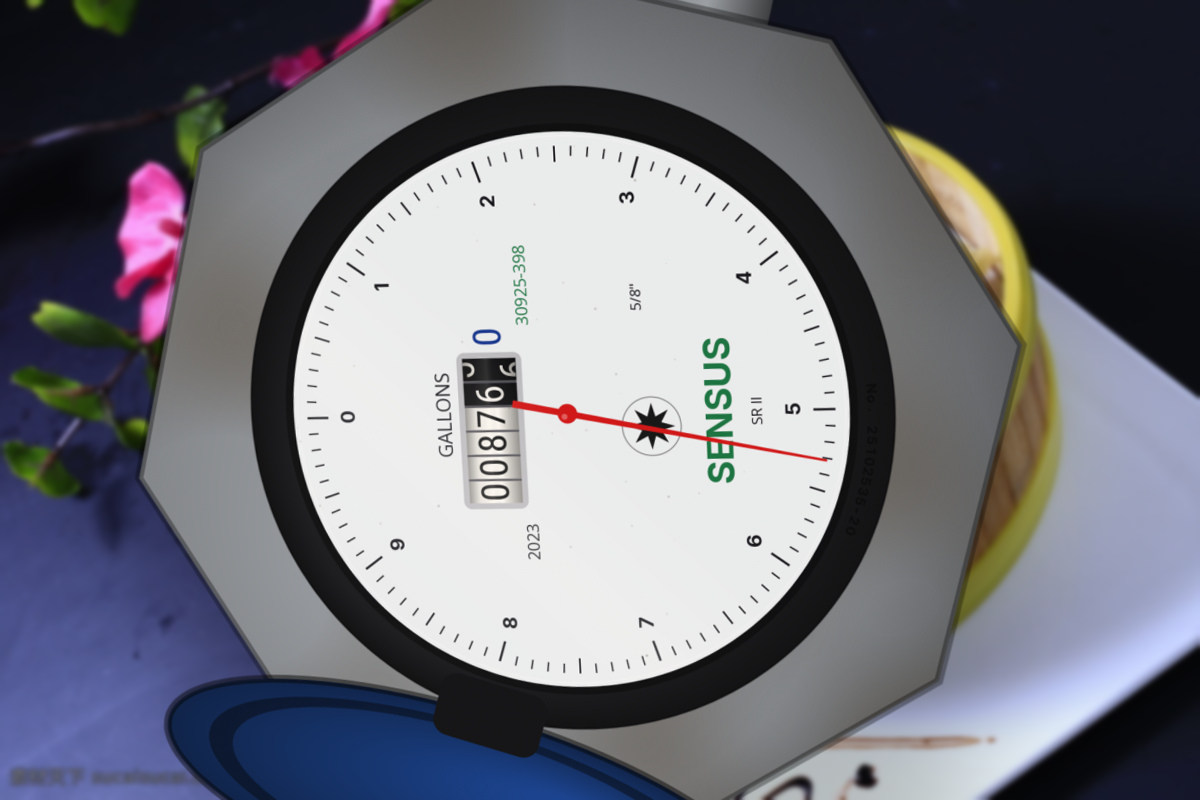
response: 87655.3; gal
